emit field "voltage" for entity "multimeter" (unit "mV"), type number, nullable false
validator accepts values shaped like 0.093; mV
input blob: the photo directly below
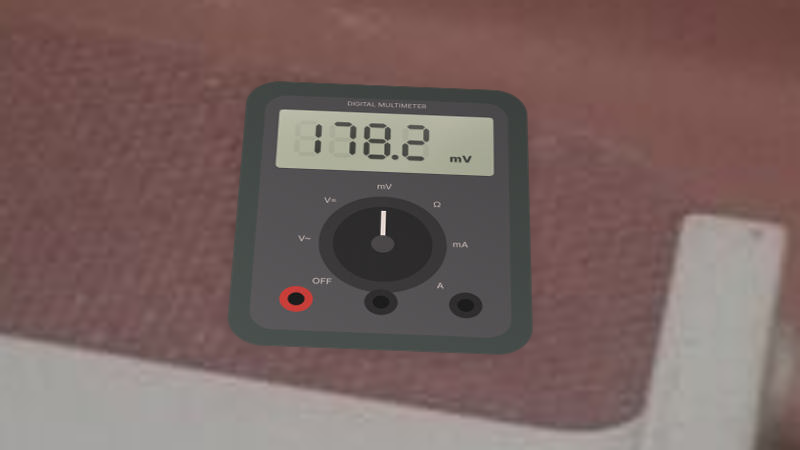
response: 178.2; mV
